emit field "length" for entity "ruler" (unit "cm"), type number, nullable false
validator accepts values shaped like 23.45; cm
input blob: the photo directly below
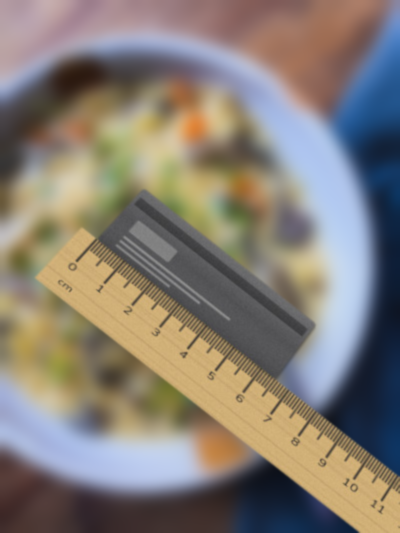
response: 6.5; cm
